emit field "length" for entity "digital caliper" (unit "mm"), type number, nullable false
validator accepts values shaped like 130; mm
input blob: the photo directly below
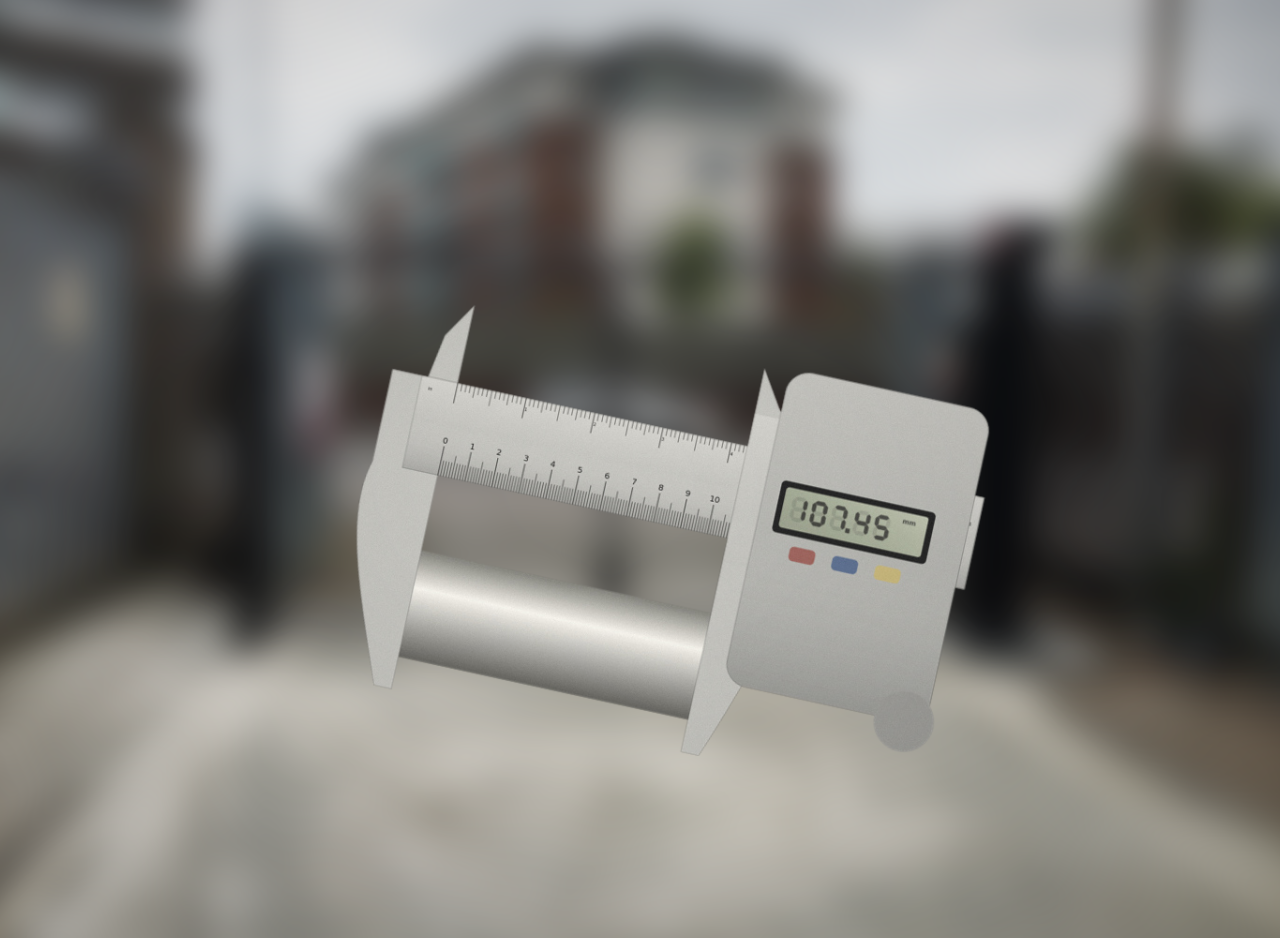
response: 107.45; mm
